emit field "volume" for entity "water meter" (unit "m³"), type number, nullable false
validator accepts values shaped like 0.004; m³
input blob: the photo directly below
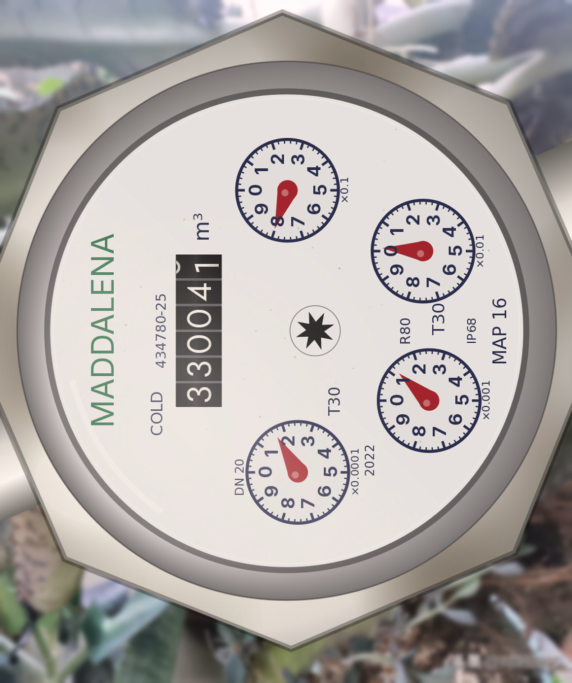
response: 330040.8011; m³
